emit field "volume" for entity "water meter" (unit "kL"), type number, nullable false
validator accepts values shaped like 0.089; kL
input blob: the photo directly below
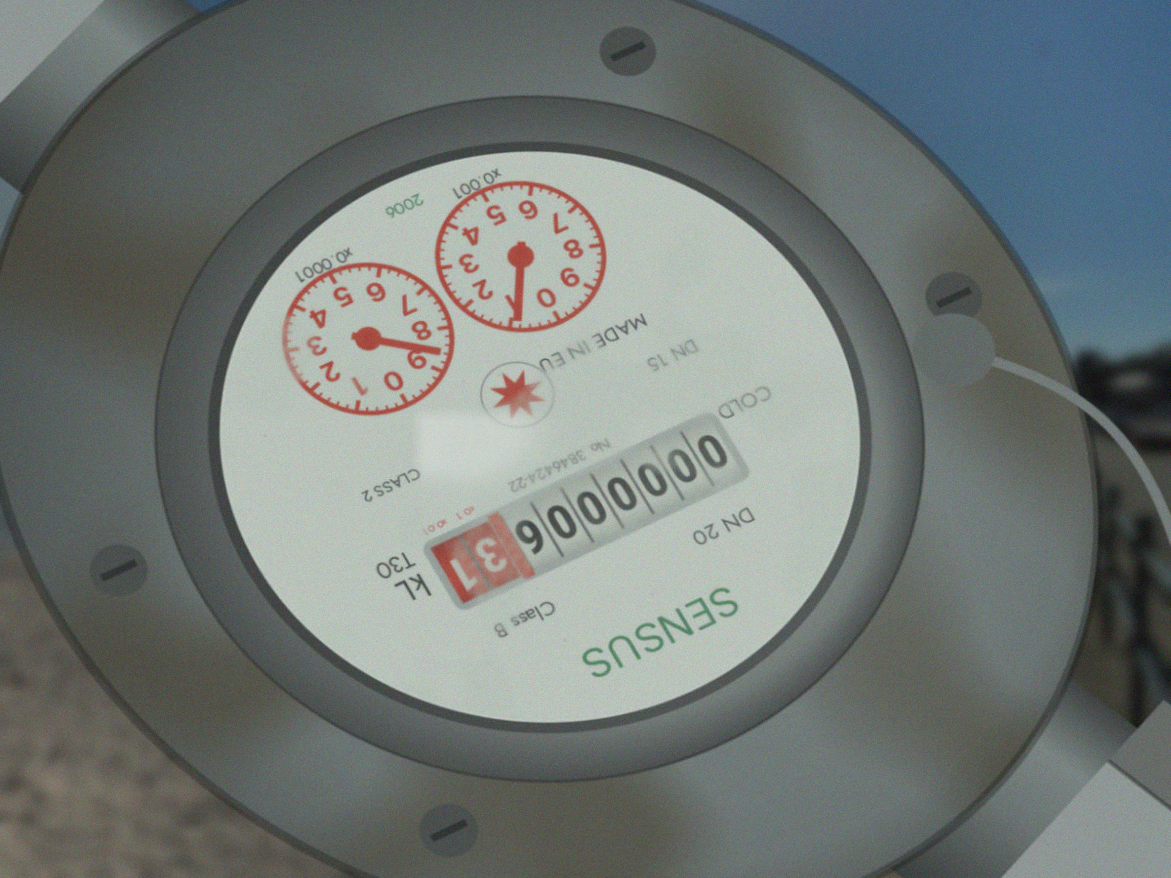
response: 6.3108; kL
